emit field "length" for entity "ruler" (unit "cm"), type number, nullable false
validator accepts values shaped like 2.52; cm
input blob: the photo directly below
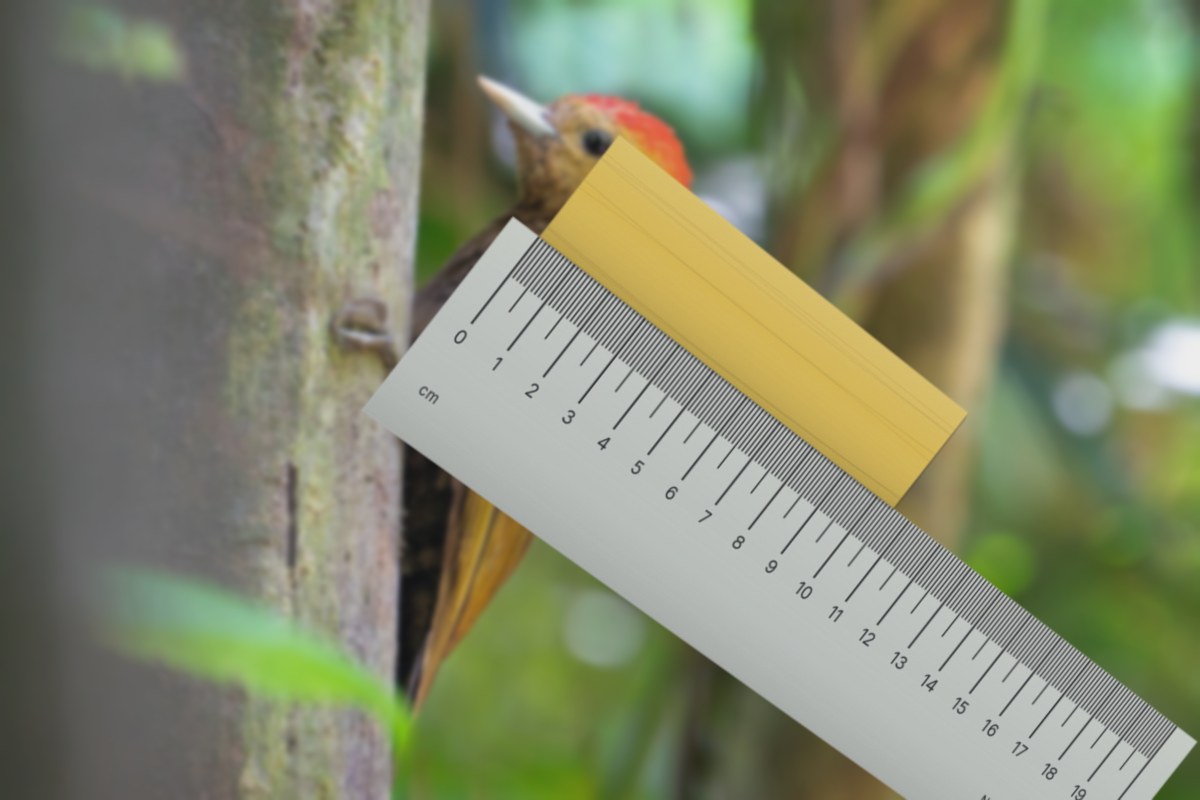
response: 10.5; cm
